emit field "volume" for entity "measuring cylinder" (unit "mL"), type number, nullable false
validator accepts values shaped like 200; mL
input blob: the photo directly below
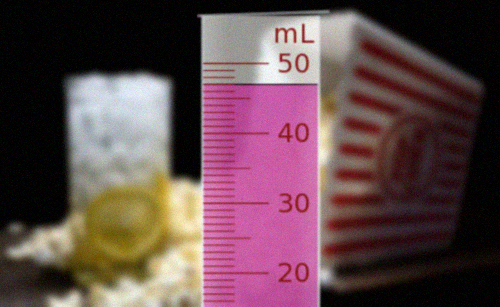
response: 47; mL
